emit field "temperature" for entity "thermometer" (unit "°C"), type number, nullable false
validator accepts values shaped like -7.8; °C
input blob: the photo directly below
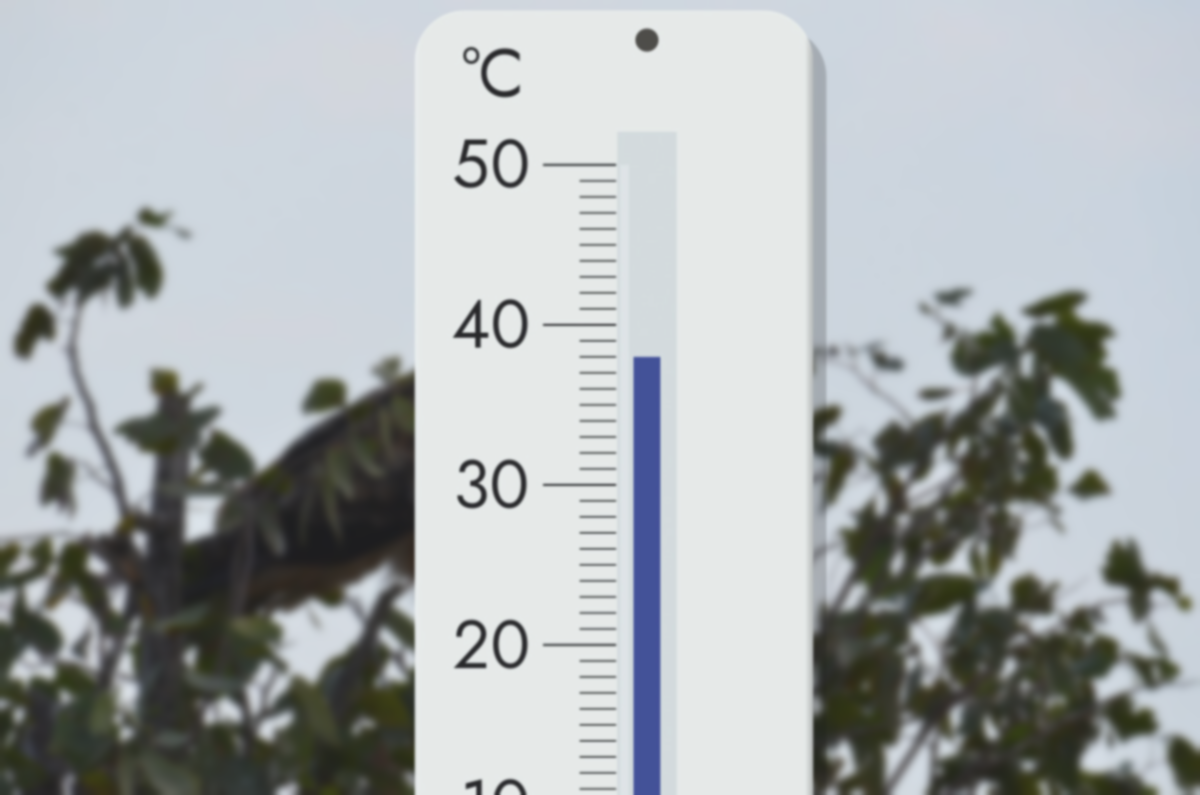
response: 38; °C
